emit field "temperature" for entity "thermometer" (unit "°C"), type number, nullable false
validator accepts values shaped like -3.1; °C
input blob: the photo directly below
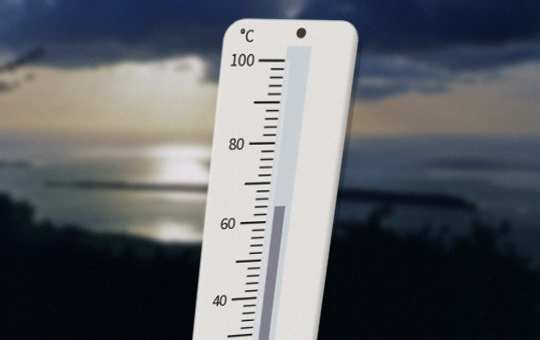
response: 64; °C
